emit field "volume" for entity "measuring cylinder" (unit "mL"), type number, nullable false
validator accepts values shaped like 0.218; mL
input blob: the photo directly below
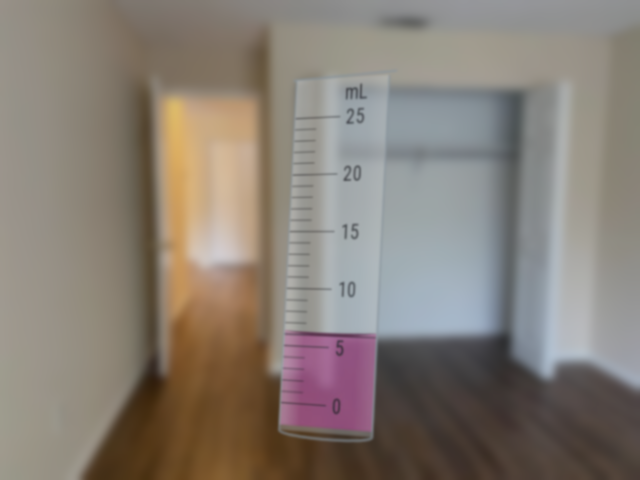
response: 6; mL
